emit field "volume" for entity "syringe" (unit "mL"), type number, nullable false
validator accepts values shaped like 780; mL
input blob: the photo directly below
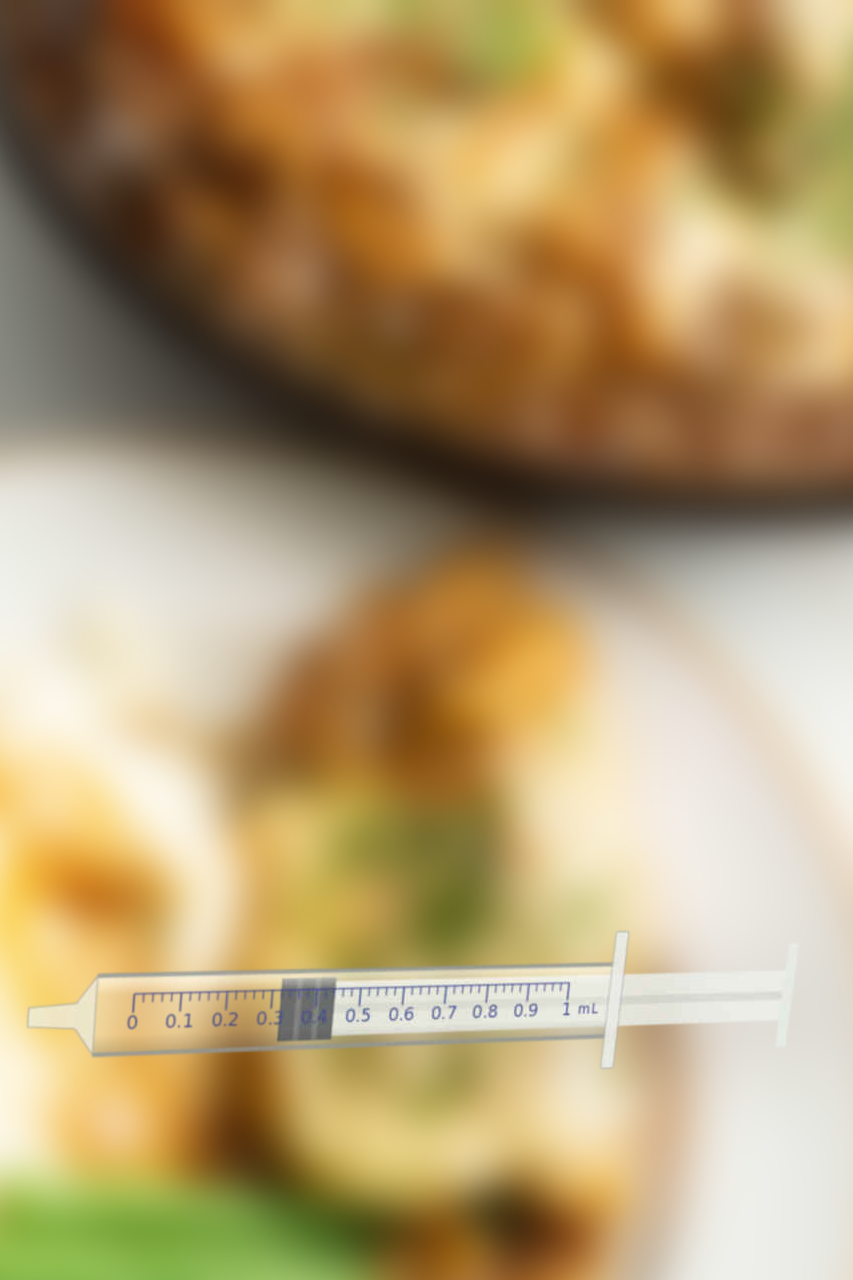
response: 0.32; mL
